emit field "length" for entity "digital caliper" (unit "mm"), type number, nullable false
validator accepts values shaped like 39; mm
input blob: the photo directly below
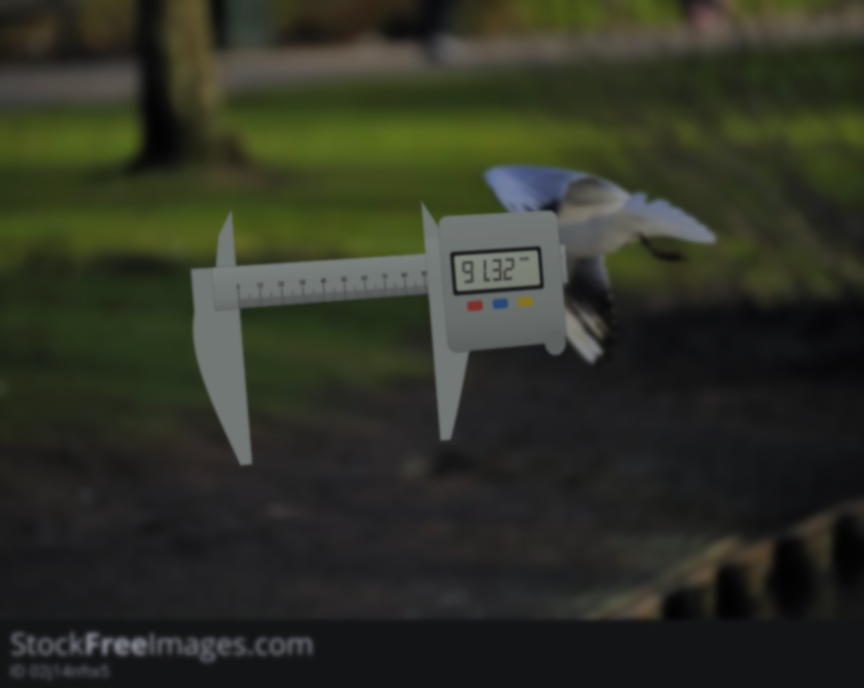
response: 91.32; mm
